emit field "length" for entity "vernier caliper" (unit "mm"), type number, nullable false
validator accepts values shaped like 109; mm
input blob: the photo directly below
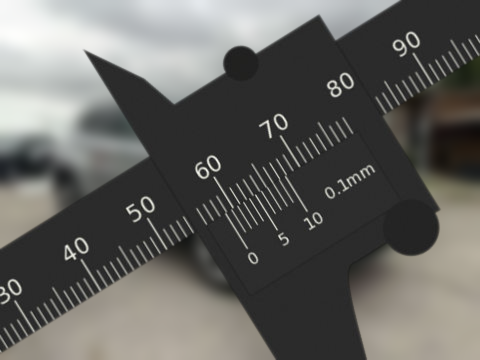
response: 58.8; mm
